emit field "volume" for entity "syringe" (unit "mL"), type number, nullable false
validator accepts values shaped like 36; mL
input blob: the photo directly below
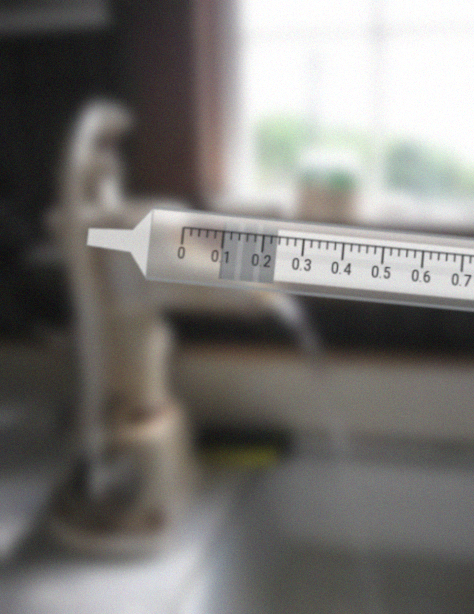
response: 0.1; mL
